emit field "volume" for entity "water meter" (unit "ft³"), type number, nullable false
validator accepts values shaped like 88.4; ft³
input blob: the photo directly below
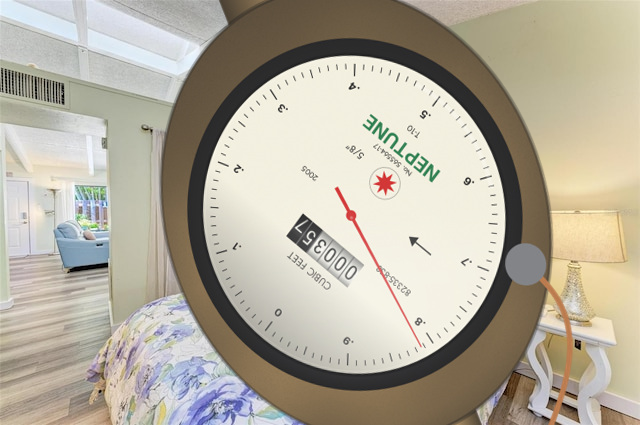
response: 356.81; ft³
